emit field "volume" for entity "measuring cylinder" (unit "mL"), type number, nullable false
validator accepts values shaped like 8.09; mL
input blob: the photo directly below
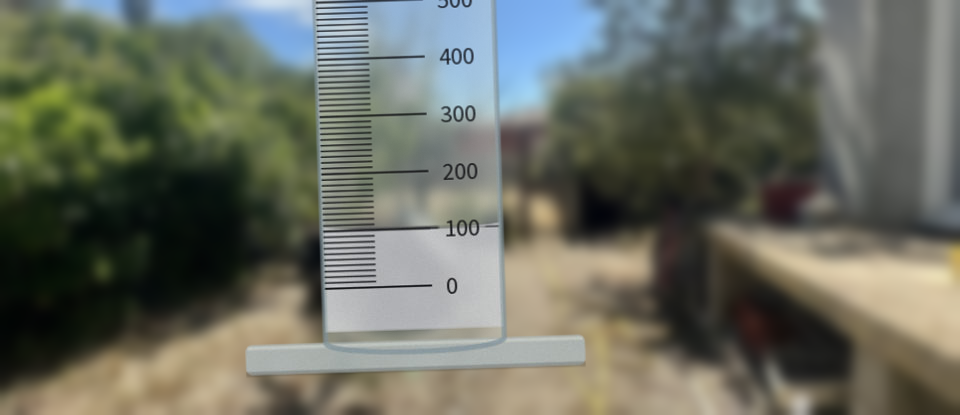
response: 100; mL
